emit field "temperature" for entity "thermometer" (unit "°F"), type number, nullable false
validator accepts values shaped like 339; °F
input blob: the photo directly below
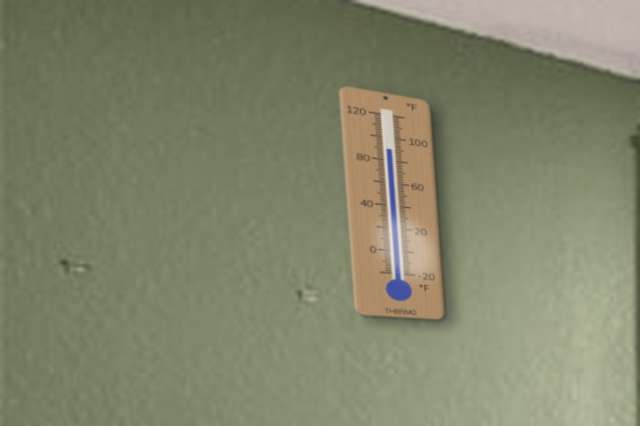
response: 90; °F
